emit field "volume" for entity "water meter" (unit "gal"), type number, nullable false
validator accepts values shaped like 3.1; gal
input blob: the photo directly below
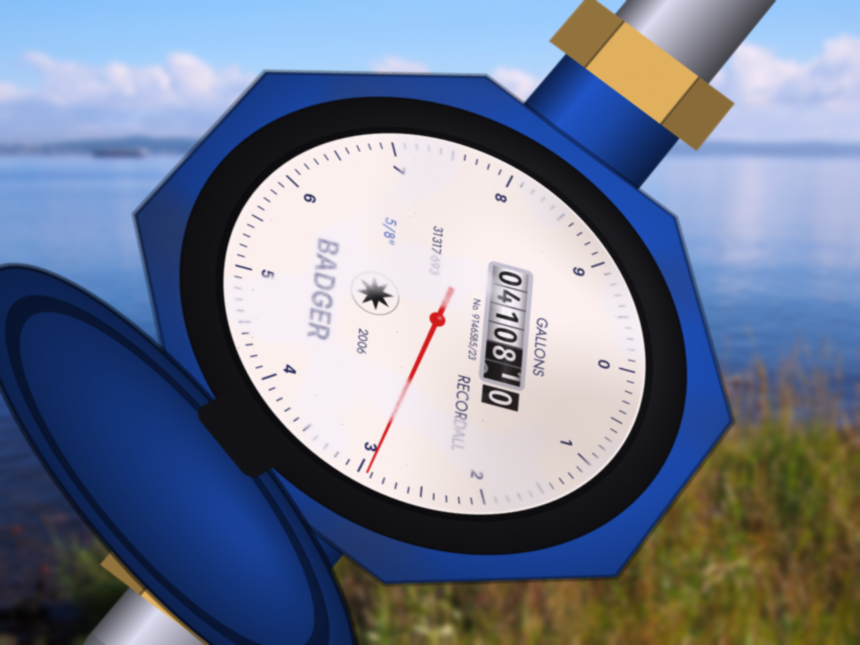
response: 410812.9; gal
